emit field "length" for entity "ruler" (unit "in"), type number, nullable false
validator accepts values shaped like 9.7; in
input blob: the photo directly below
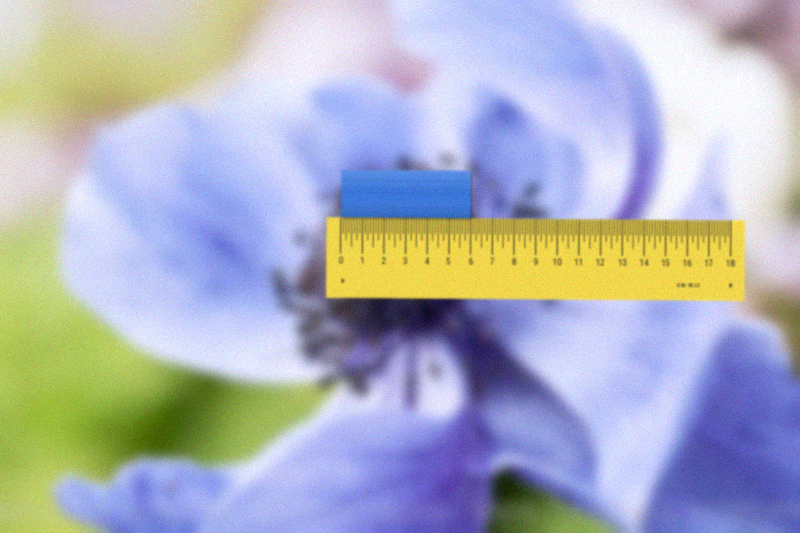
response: 6; in
